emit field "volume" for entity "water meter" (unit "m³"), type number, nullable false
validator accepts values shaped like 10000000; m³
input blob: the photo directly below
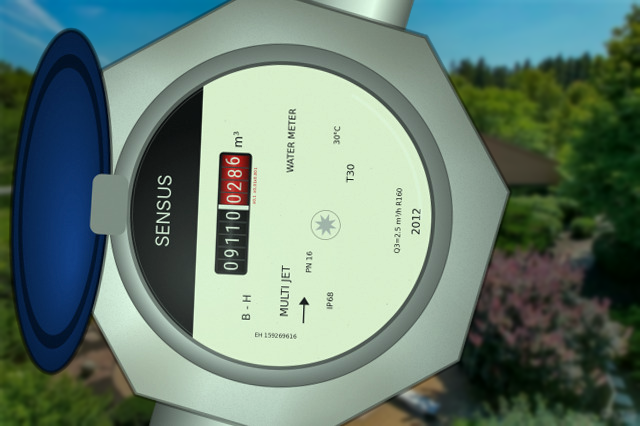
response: 9110.0286; m³
